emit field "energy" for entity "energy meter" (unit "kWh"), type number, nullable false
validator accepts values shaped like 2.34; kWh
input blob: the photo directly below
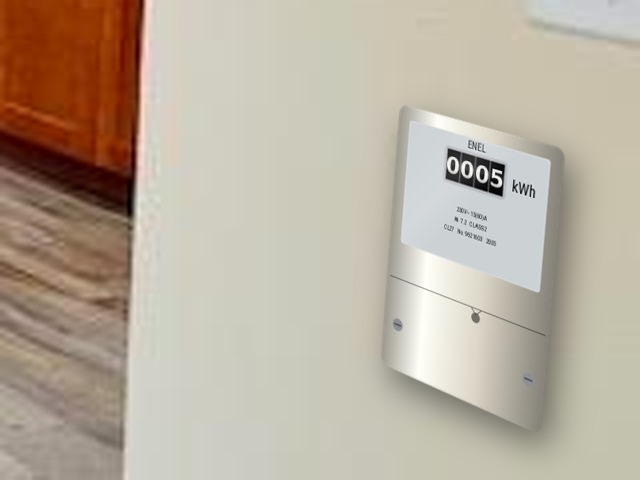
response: 5; kWh
